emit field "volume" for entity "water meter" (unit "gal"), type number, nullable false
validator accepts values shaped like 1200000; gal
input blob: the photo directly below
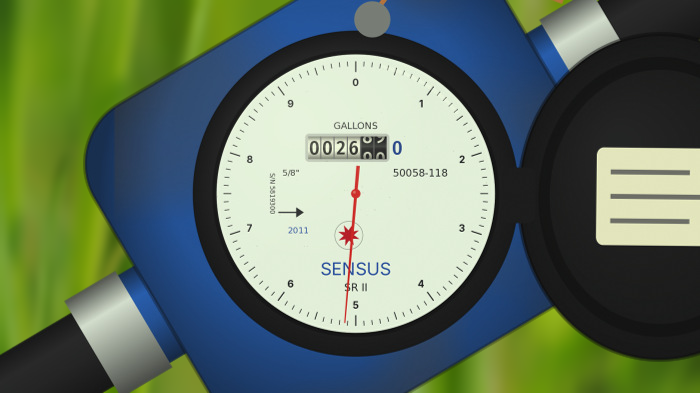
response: 26895.1; gal
